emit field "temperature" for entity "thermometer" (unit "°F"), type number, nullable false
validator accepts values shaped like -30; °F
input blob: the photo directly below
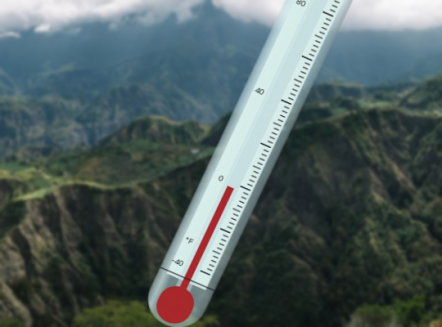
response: -2; °F
